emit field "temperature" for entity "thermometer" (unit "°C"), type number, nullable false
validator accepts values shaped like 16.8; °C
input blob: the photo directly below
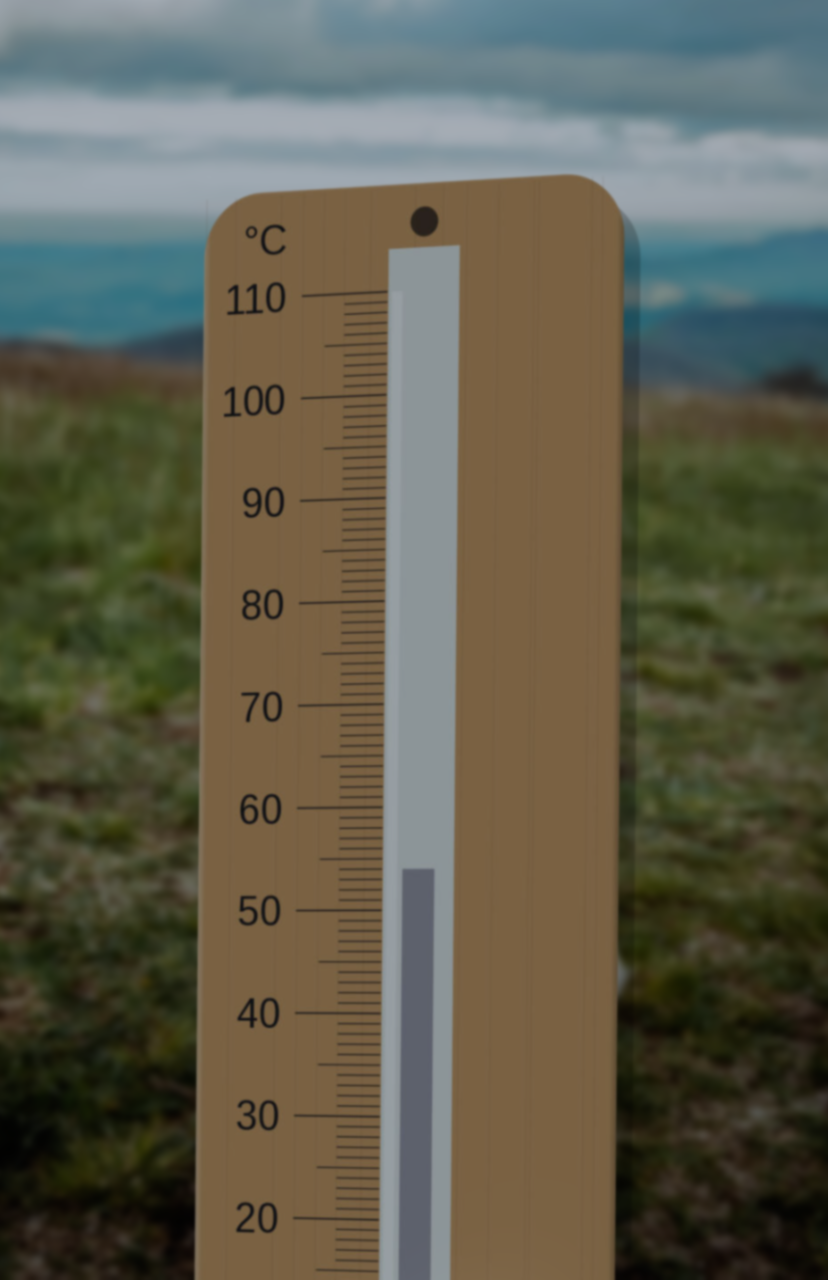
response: 54; °C
